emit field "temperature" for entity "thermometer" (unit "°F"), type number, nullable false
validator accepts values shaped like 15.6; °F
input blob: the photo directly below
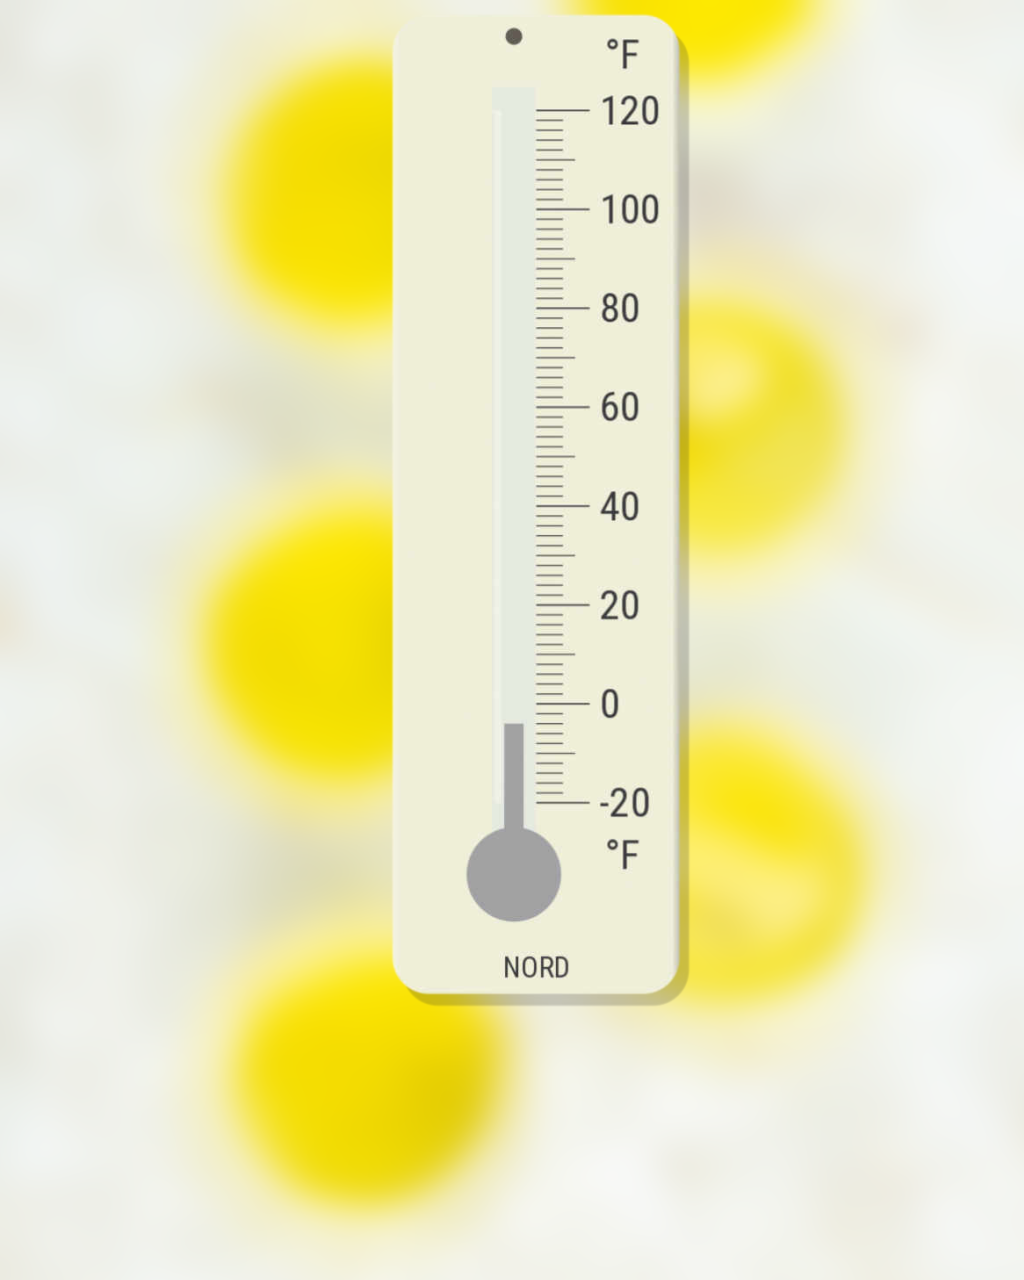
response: -4; °F
